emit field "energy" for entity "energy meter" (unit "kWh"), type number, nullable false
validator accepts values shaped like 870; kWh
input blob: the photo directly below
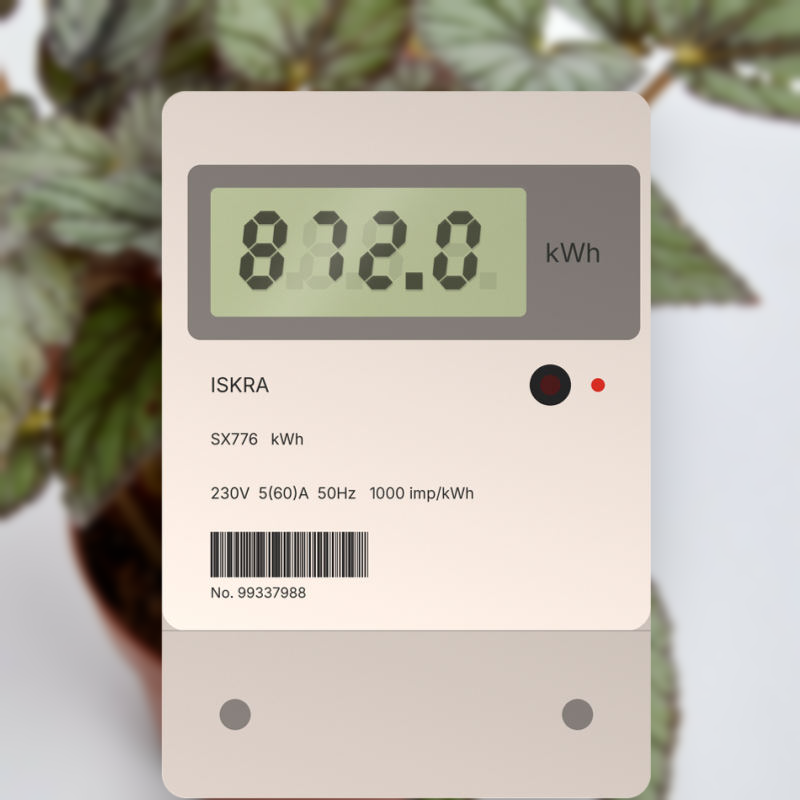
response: 872.0; kWh
